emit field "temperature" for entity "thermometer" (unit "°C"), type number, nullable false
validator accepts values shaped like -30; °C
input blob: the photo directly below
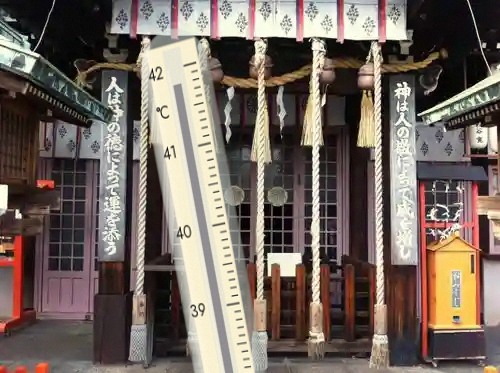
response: 41.8; °C
